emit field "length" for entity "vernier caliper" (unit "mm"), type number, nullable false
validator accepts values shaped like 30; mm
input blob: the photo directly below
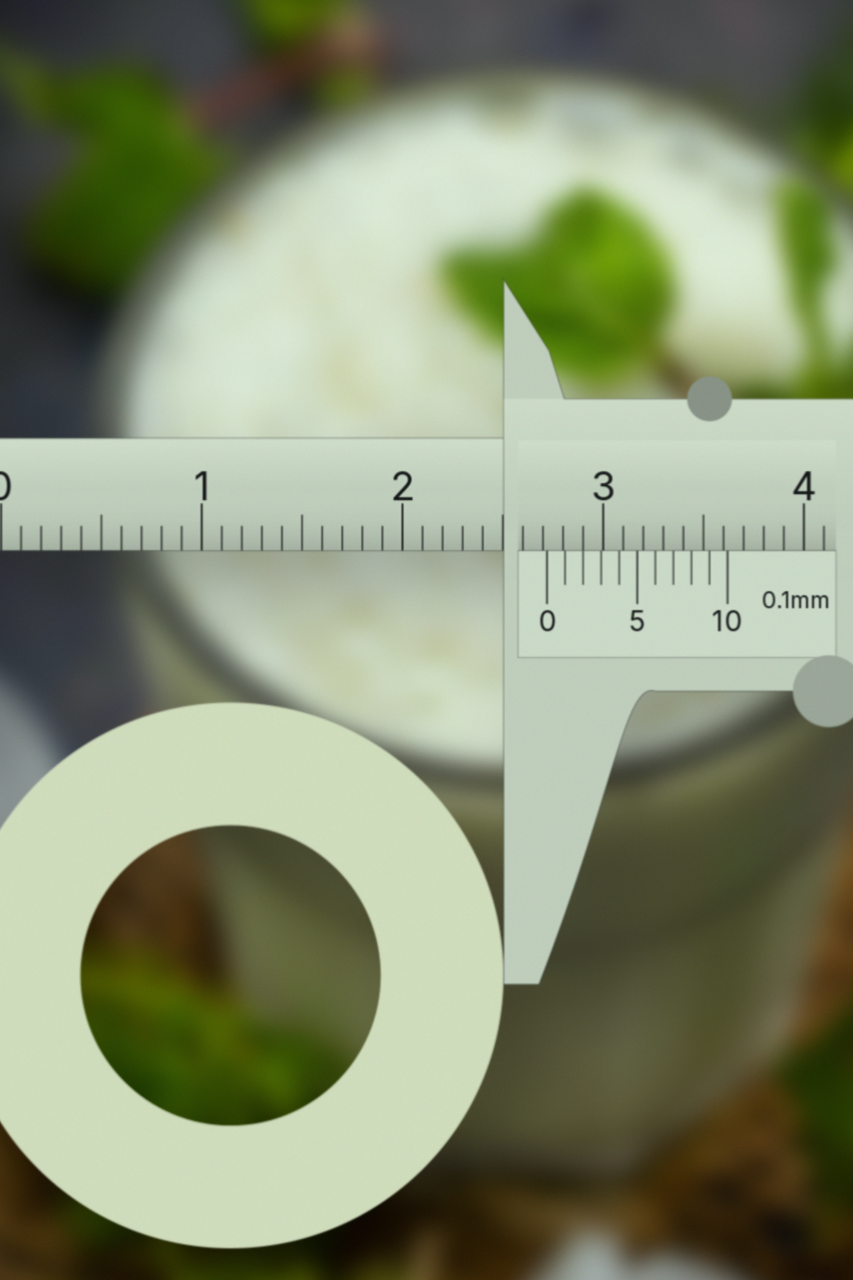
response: 27.2; mm
